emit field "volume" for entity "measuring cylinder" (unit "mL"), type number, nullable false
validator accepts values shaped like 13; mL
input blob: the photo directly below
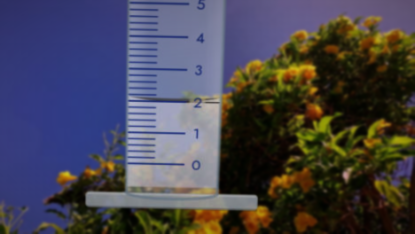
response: 2; mL
